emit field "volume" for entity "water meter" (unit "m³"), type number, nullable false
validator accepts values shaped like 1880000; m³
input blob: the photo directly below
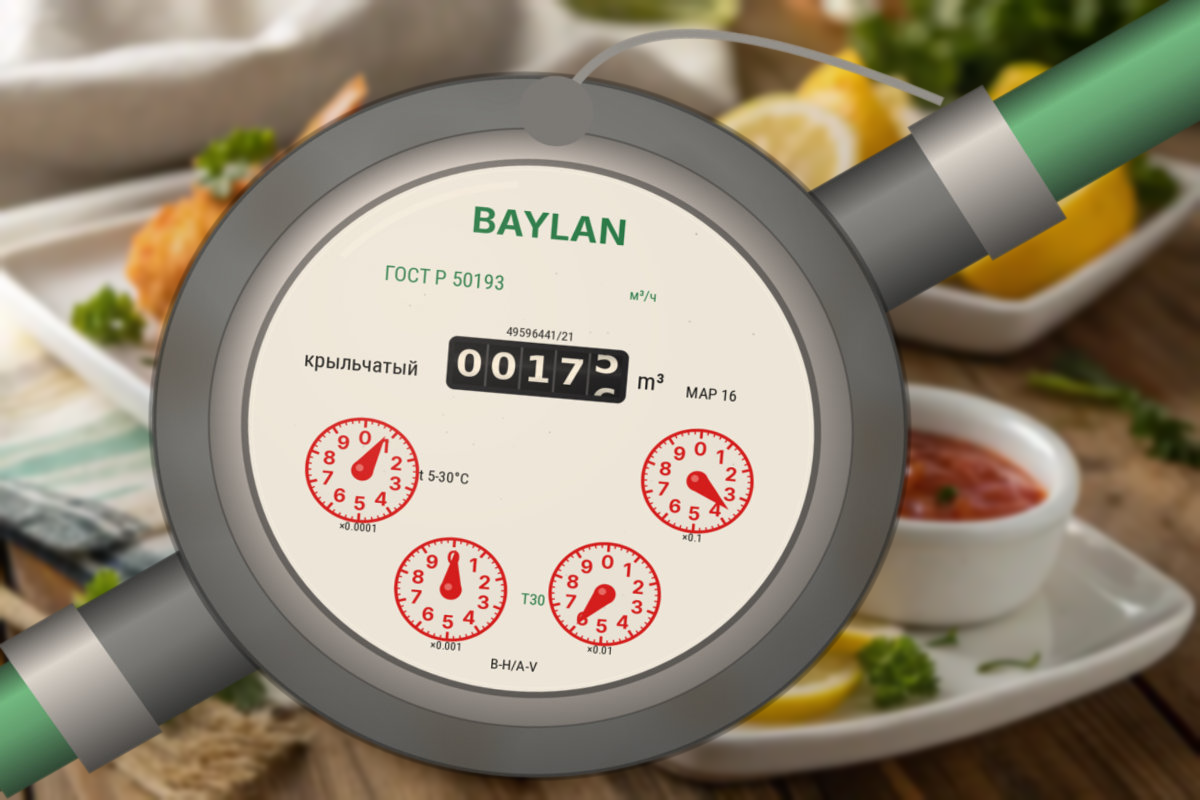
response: 175.3600; m³
